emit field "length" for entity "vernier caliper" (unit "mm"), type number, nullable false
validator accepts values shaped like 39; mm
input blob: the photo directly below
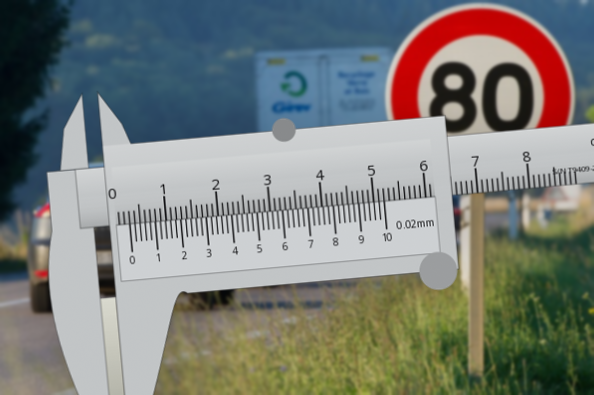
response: 3.0; mm
